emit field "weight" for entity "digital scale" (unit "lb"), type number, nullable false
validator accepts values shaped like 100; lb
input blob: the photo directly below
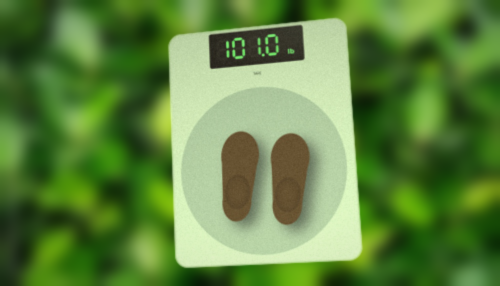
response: 101.0; lb
